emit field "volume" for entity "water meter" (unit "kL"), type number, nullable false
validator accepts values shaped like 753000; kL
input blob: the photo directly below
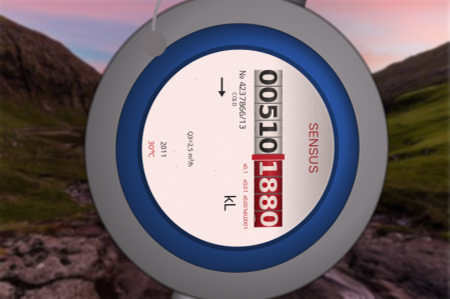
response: 510.1880; kL
